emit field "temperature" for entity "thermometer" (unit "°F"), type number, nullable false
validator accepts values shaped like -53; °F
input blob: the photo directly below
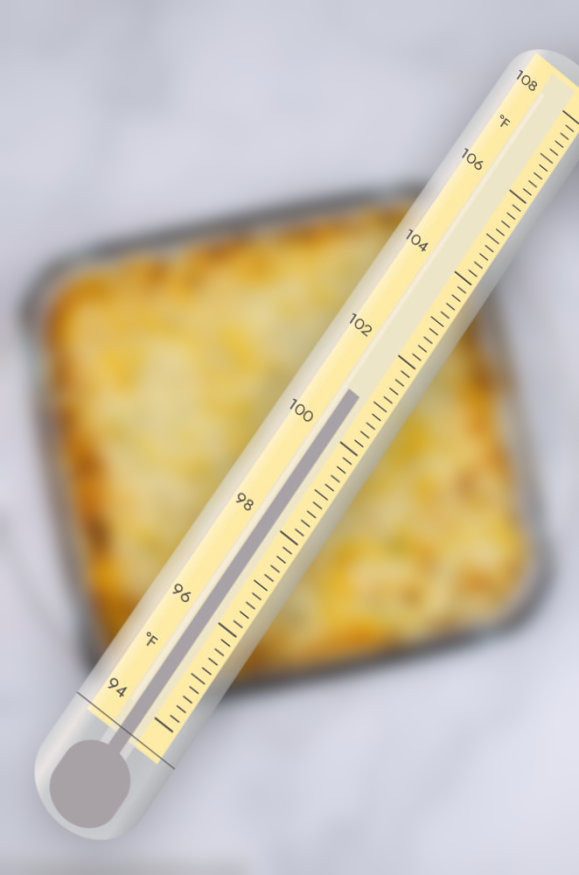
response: 100.9; °F
